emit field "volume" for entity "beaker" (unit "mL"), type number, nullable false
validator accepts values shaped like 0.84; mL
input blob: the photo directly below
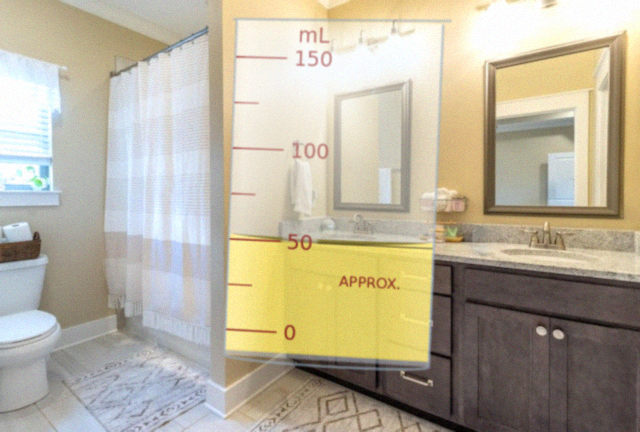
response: 50; mL
